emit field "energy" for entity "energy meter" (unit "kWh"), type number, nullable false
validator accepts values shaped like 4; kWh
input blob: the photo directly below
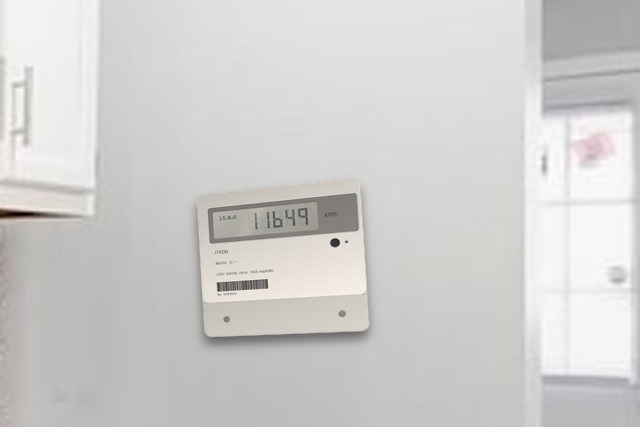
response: 11649; kWh
